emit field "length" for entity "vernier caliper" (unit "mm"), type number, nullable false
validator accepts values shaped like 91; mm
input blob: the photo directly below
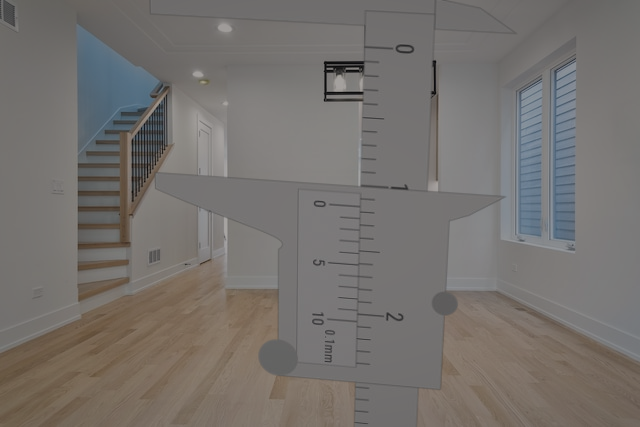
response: 11.6; mm
